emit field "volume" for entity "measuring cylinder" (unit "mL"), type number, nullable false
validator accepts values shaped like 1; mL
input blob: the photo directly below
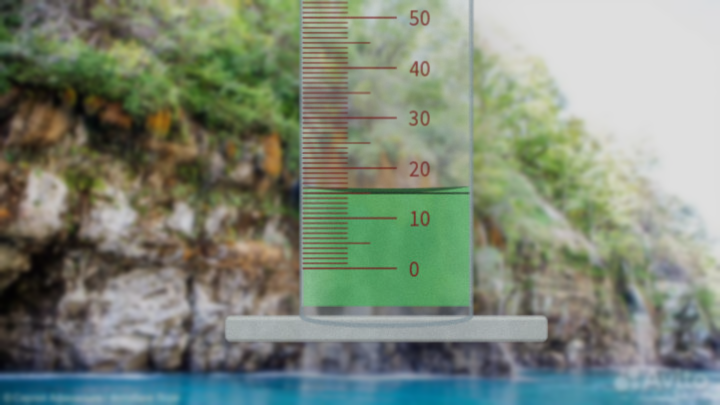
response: 15; mL
